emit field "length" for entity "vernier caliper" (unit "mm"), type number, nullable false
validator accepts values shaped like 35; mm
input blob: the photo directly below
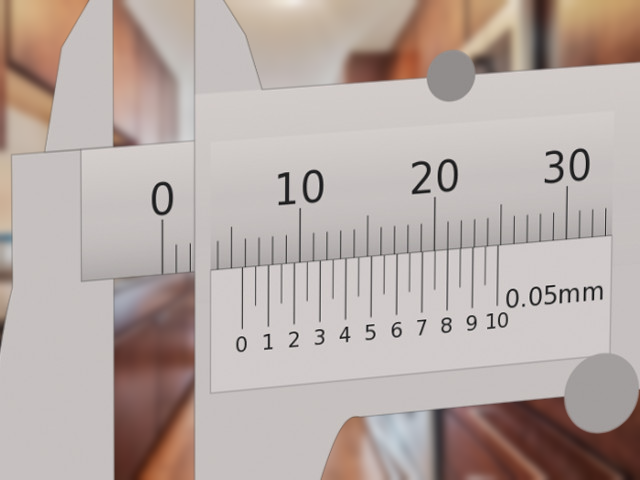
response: 5.8; mm
